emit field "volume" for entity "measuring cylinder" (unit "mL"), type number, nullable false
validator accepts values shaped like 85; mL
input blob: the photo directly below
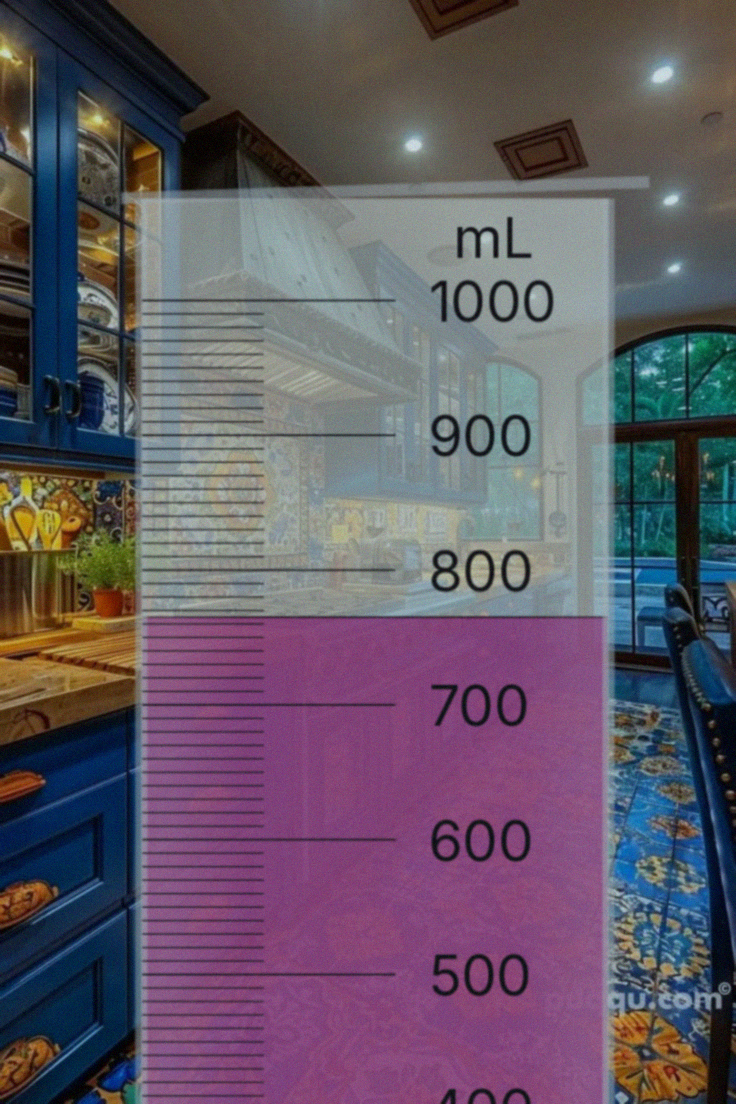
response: 765; mL
